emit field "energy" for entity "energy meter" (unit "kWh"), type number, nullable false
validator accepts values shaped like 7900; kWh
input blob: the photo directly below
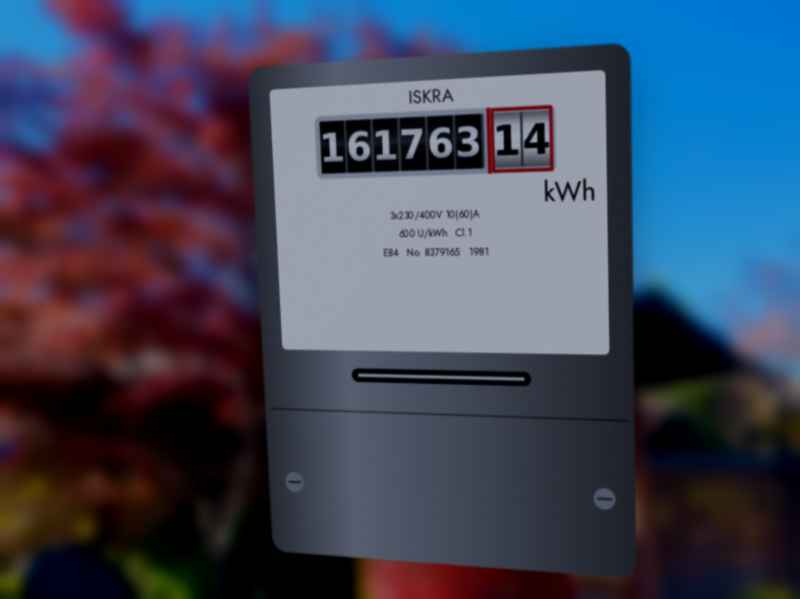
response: 161763.14; kWh
